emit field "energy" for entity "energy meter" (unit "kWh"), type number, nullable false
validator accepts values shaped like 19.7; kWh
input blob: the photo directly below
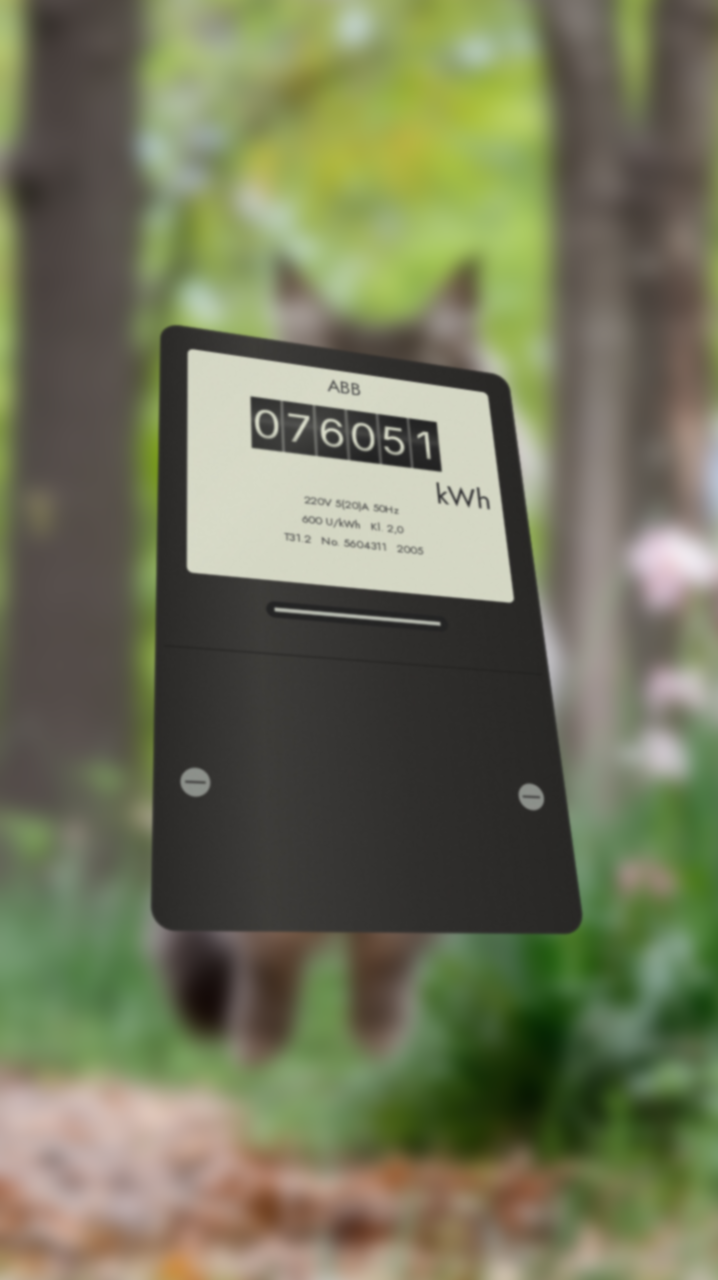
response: 76051; kWh
